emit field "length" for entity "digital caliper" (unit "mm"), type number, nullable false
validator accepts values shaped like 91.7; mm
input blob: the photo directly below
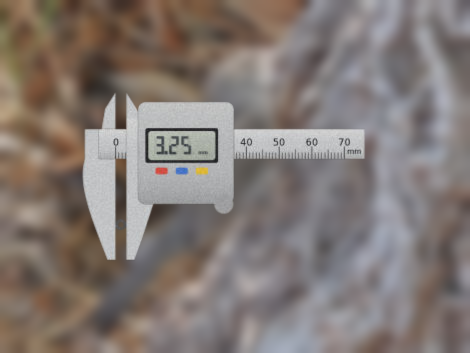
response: 3.25; mm
